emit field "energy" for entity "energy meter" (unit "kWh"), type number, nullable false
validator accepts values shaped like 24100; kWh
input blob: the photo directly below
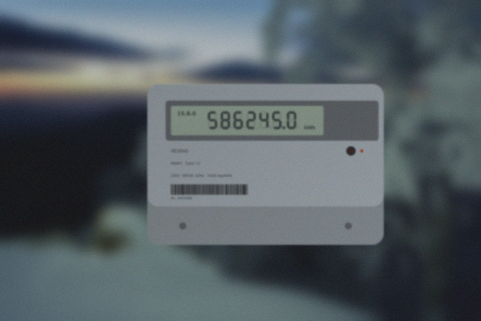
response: 586245.0; kWh
